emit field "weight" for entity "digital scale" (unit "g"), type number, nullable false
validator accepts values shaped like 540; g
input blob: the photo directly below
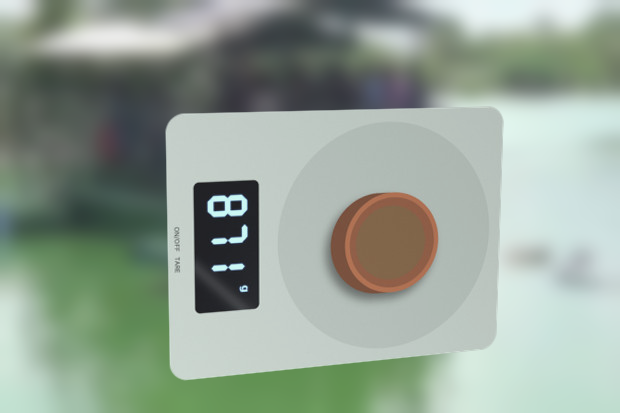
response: 871; g
